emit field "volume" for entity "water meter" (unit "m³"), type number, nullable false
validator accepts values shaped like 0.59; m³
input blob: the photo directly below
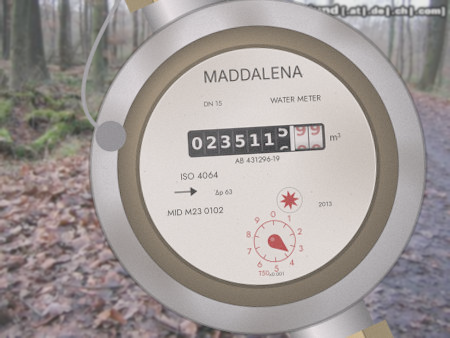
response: 235115.993; m³
